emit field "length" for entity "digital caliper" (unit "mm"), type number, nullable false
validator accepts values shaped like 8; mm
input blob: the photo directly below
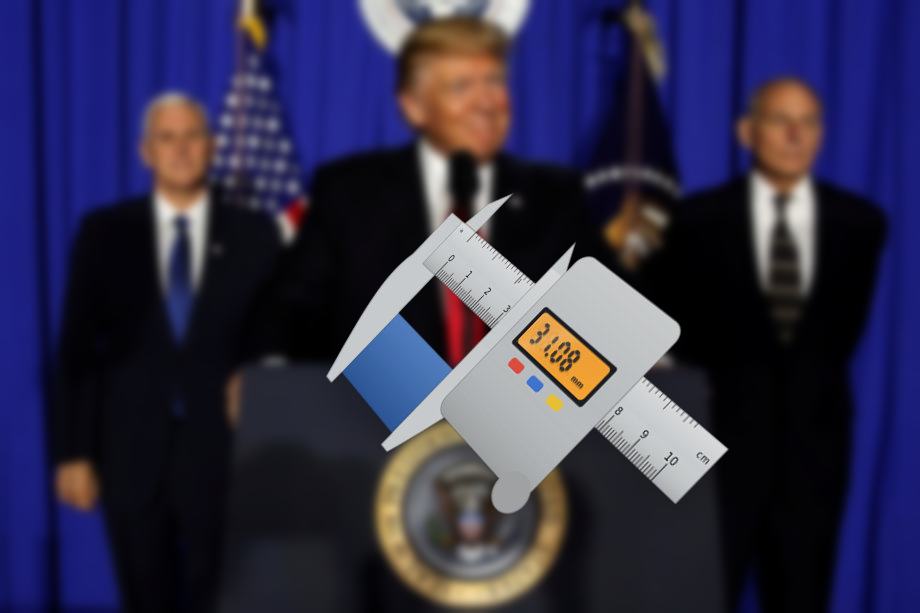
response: 31.08; mm
